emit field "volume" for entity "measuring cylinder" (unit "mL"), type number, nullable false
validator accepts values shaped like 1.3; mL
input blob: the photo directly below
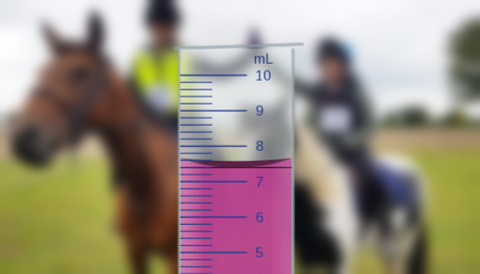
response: 7.4; mL
